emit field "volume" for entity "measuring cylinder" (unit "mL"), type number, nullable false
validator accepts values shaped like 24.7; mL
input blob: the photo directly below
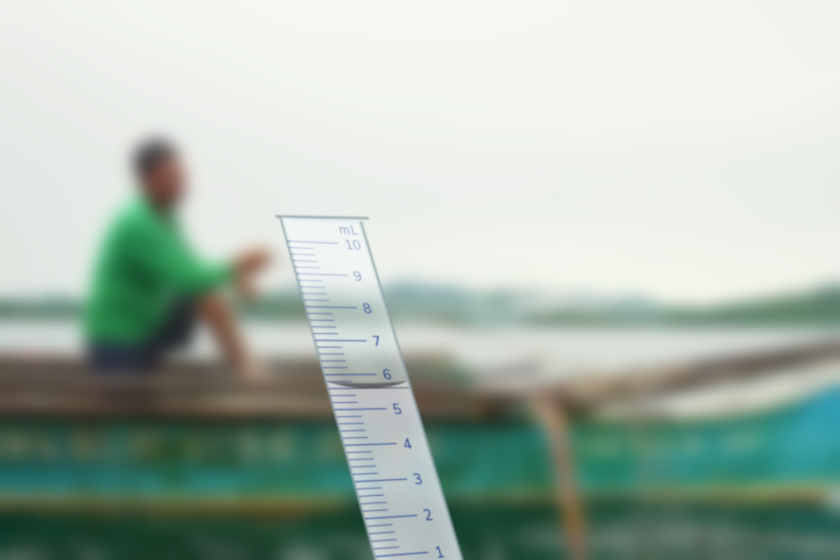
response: 5.6; mL
